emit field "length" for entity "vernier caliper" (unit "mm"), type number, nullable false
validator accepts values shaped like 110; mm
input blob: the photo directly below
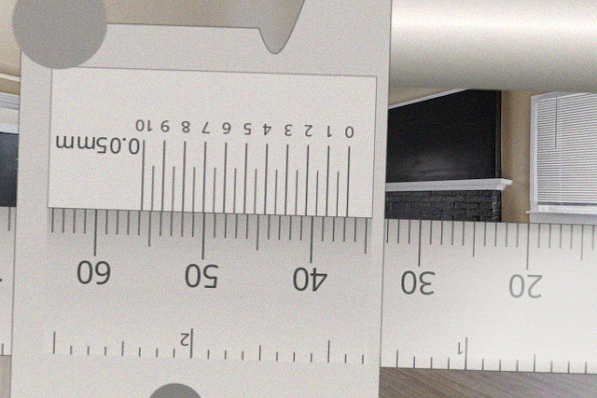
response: 36.8; mm
